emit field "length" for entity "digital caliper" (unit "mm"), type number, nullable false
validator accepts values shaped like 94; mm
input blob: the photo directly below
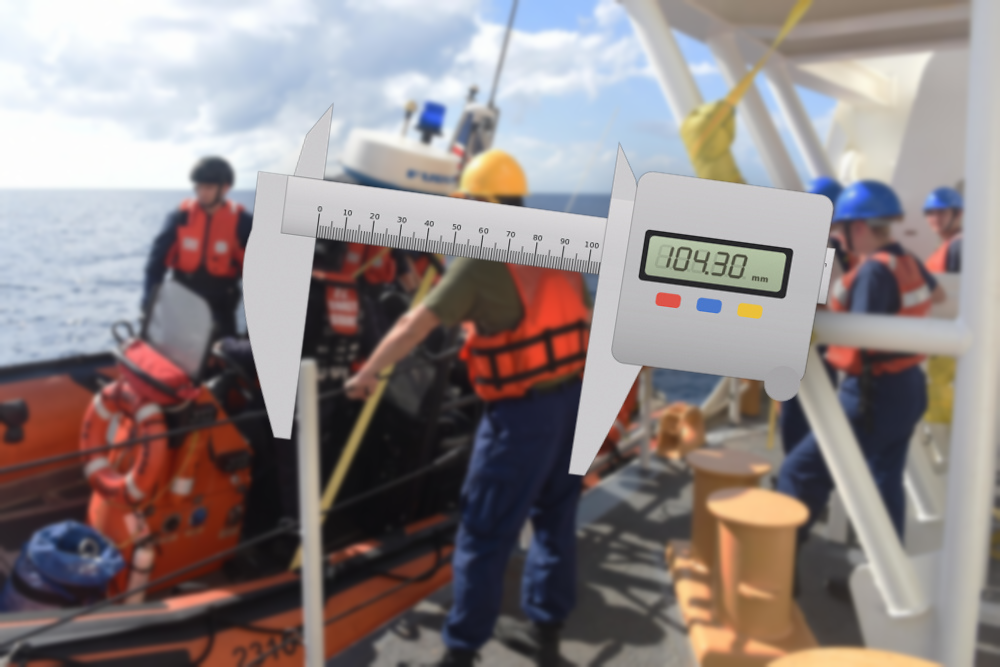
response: 104.30; mm
